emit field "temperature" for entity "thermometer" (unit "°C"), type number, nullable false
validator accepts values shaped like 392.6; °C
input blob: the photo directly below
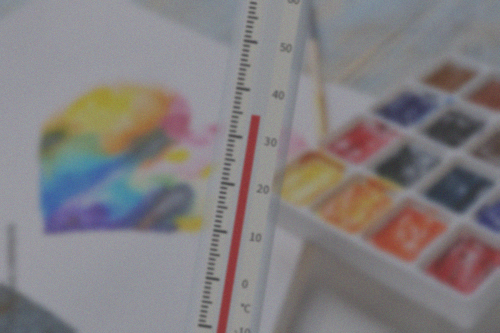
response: 35; °C
